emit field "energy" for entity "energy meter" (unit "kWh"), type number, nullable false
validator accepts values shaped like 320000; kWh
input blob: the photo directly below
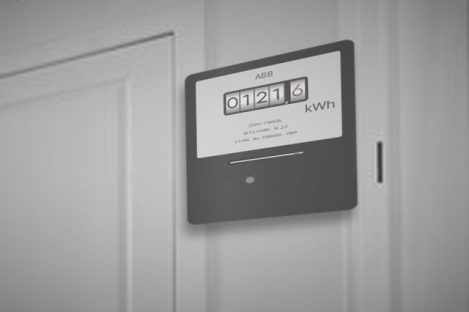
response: 121.6; kWh
